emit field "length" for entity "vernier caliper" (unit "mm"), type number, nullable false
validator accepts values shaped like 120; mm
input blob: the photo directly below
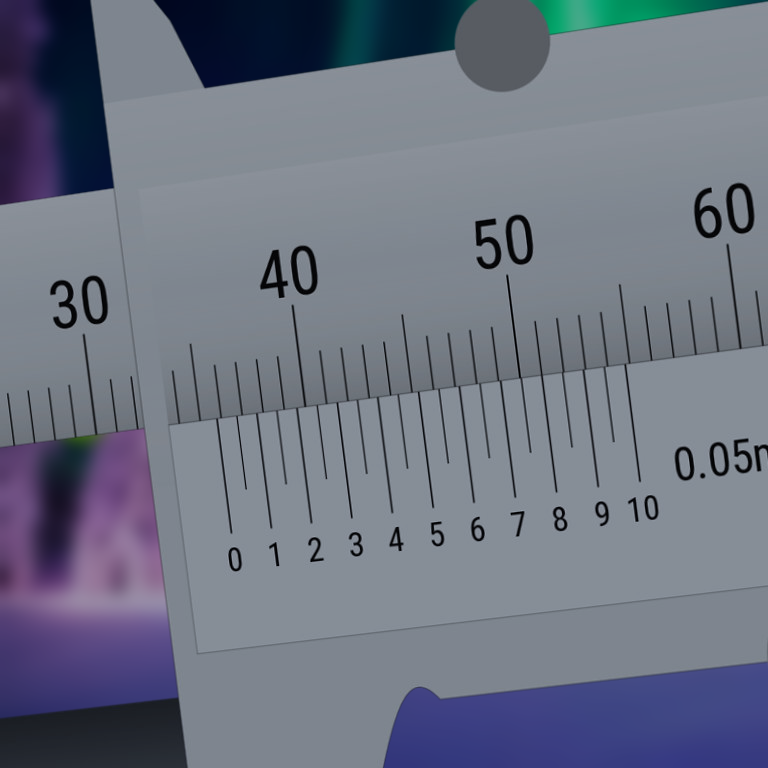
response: 35.8; mm
